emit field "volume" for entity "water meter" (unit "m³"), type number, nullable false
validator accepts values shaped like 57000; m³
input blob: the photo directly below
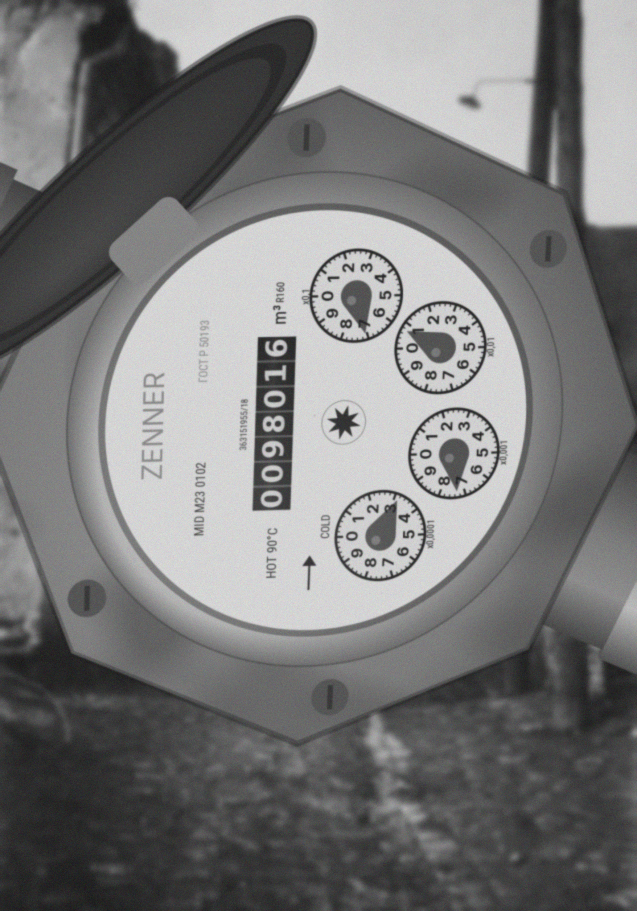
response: 98016.7073; m³
